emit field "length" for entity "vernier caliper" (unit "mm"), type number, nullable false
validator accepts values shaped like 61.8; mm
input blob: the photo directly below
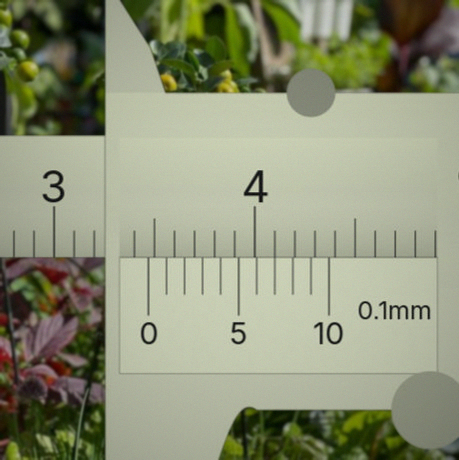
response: 34.7; mm
